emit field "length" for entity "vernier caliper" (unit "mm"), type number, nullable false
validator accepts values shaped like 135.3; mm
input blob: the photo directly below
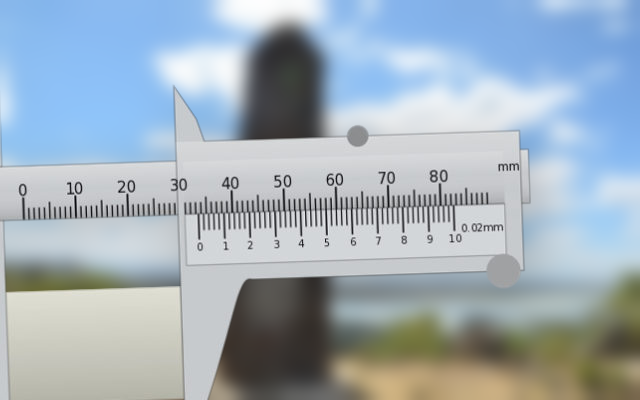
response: 33.5; mm
